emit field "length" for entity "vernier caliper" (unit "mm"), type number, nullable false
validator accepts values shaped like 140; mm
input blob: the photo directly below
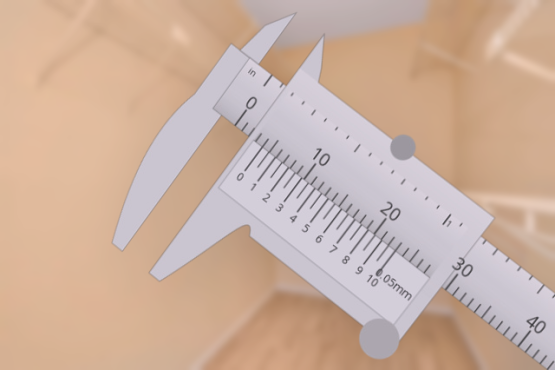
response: 4.0; mm
